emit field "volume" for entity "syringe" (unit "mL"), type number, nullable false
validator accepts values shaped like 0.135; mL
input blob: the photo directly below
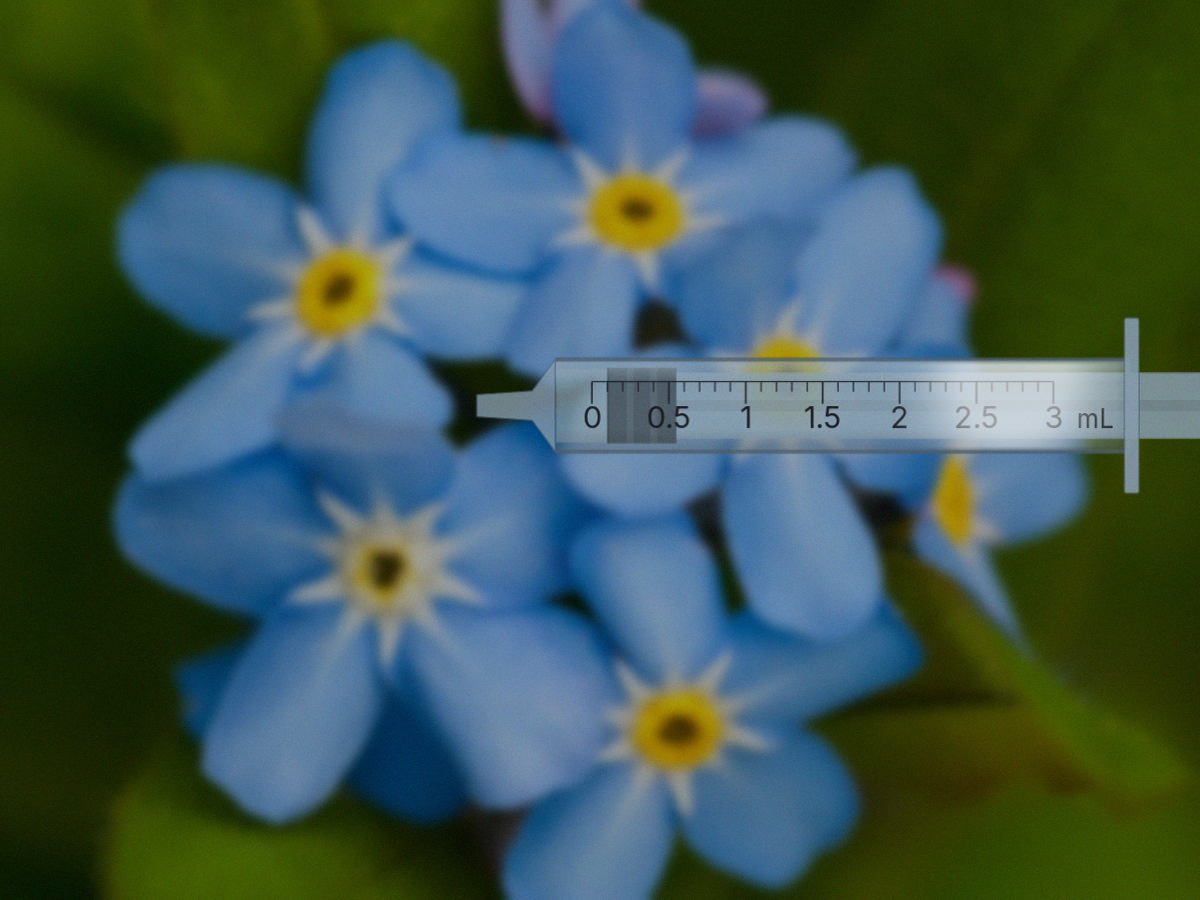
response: 0.1; mL
